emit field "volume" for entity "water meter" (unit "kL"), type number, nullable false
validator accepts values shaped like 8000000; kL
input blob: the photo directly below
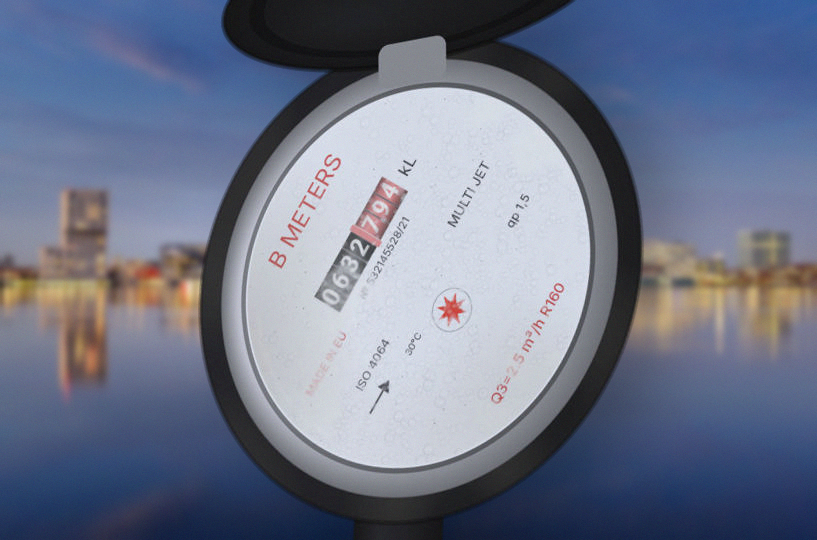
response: 632.794; kL
